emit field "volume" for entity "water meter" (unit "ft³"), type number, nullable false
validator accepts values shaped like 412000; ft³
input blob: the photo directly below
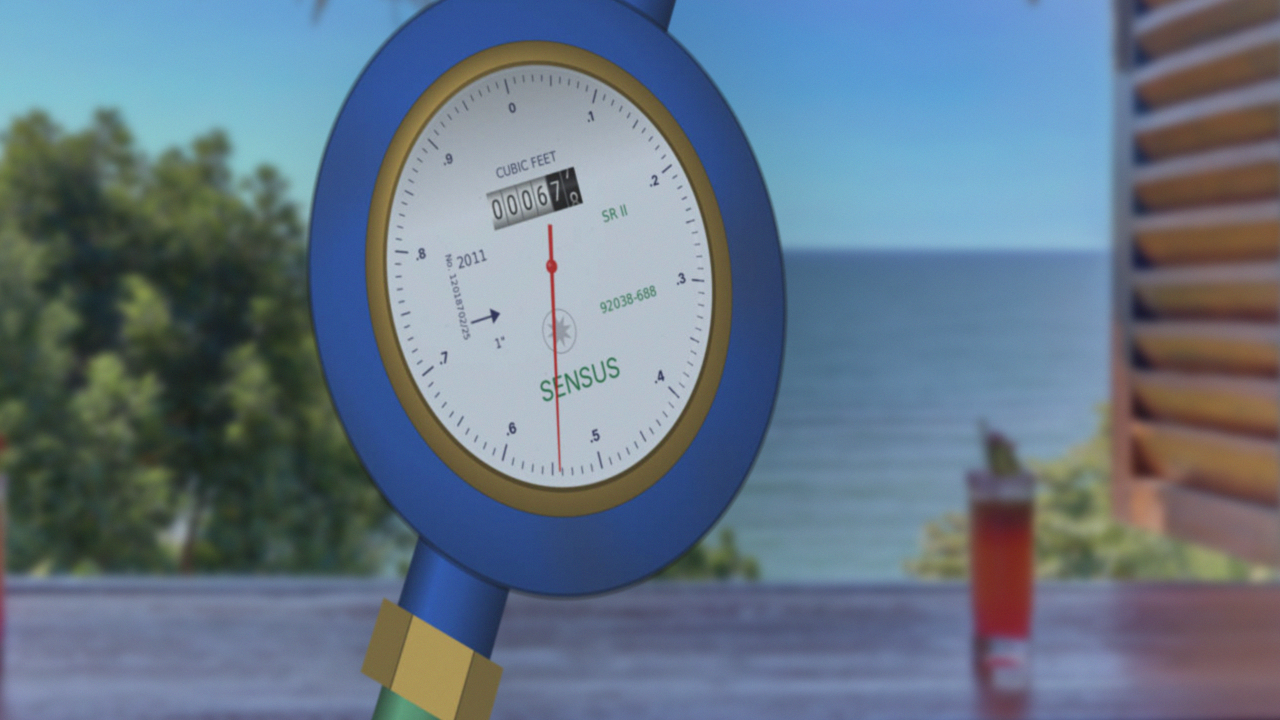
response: 677.54; ft³
